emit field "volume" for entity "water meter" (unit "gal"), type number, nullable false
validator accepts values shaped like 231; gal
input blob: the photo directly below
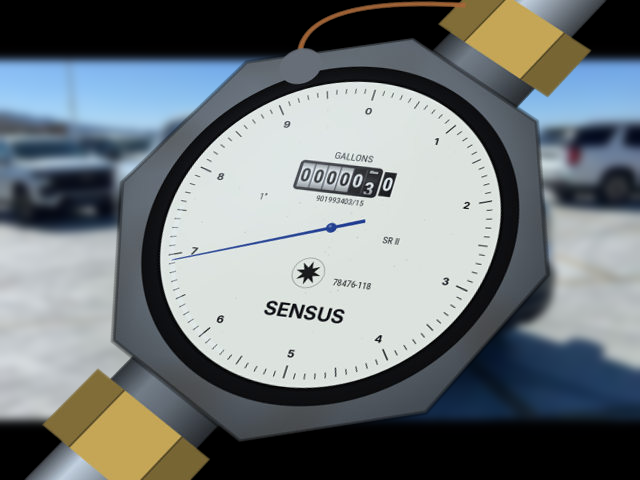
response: 26.9; gal
